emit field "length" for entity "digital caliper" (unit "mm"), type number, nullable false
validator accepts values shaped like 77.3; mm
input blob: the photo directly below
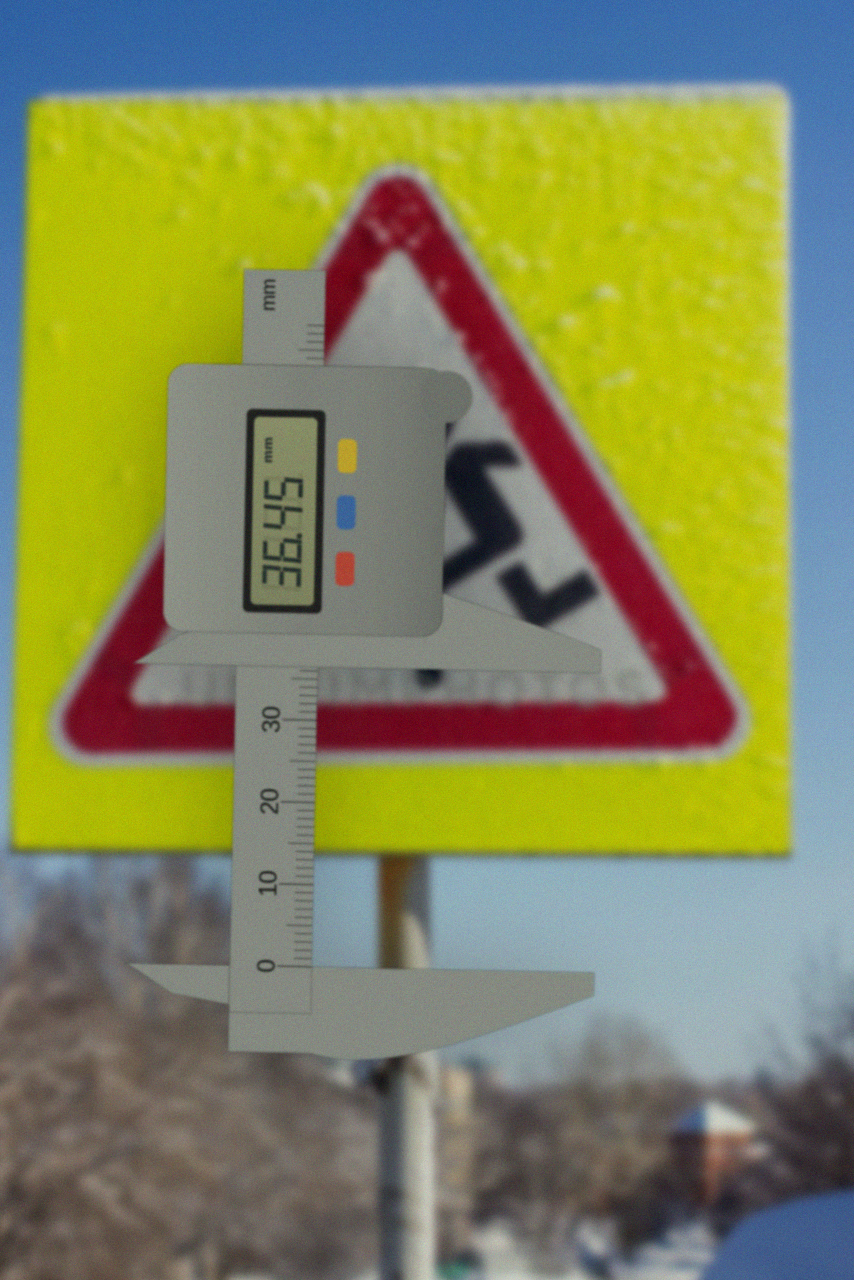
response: 36.45; mm
